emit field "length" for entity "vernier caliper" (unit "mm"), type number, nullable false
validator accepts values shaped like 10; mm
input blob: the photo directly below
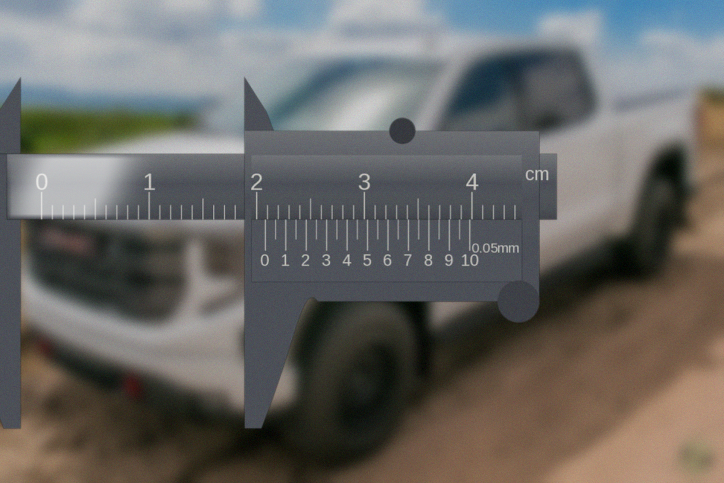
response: 20.8; mm
